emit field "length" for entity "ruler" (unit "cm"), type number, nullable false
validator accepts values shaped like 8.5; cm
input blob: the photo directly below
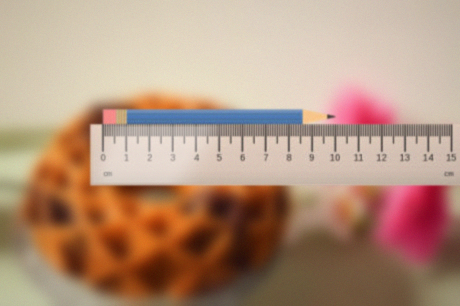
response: 10; cm
